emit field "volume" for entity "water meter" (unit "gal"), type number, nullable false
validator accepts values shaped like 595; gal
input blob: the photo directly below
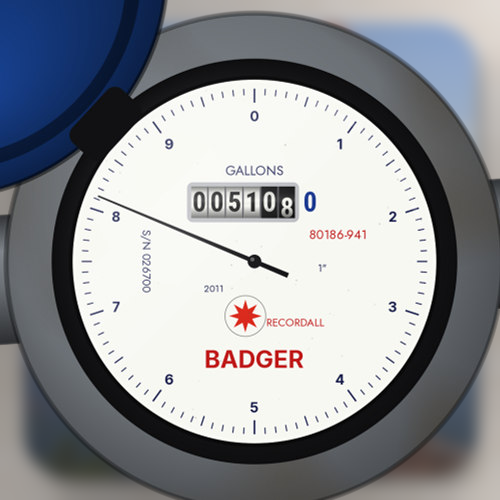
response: 51078.1; gal
